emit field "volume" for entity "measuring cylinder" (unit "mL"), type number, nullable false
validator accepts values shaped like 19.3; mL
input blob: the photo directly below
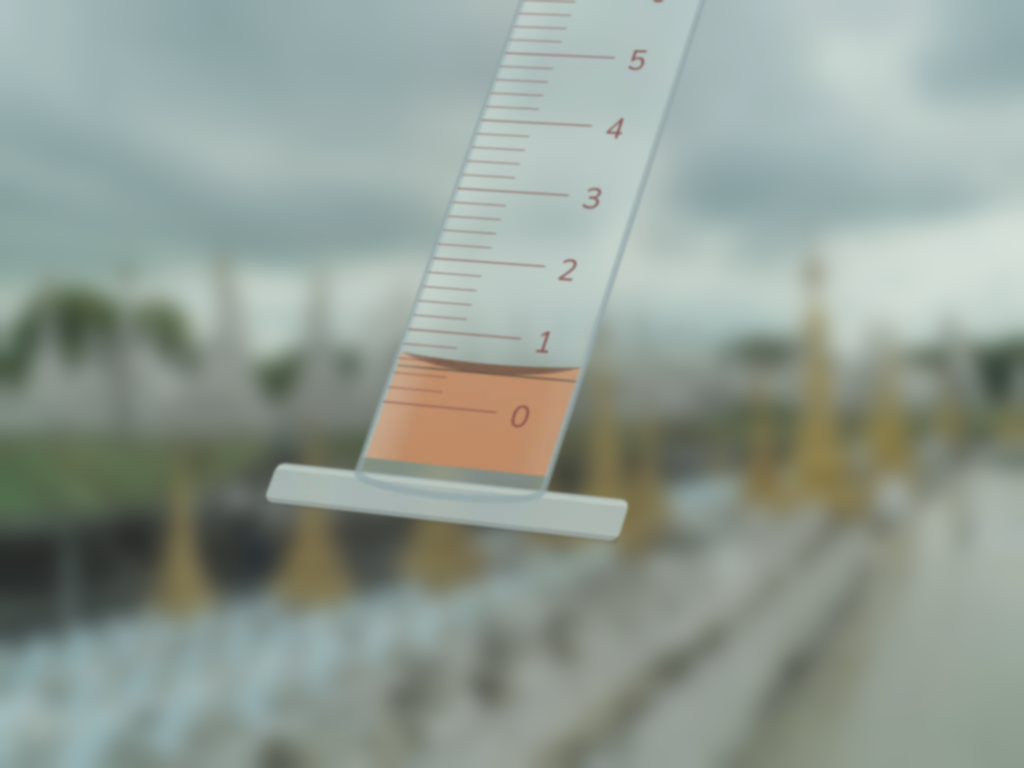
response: 0.5; mL
